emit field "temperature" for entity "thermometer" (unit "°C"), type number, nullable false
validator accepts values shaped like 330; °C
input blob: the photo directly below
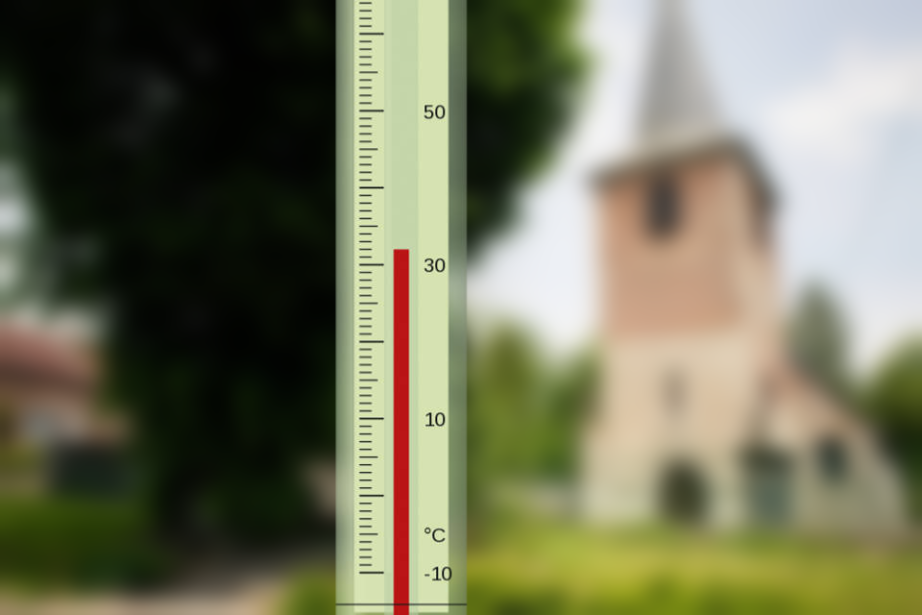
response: 32; °C
